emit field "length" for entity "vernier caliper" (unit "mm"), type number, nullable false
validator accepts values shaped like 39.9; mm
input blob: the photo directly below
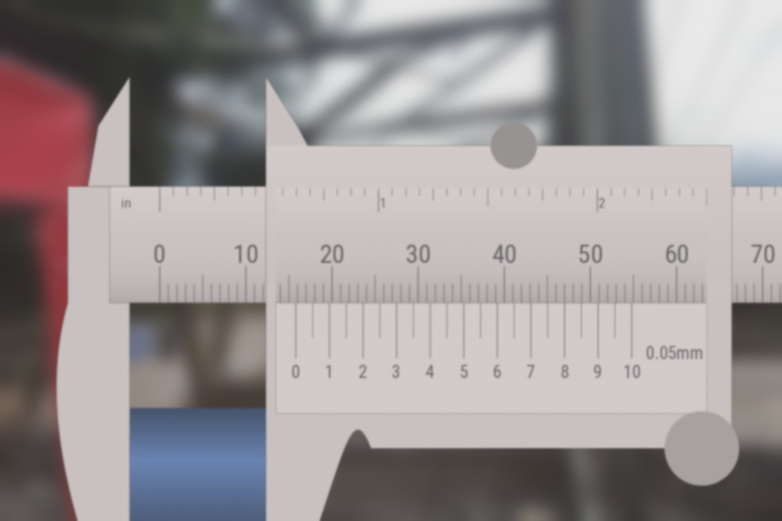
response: 15.8; mm
